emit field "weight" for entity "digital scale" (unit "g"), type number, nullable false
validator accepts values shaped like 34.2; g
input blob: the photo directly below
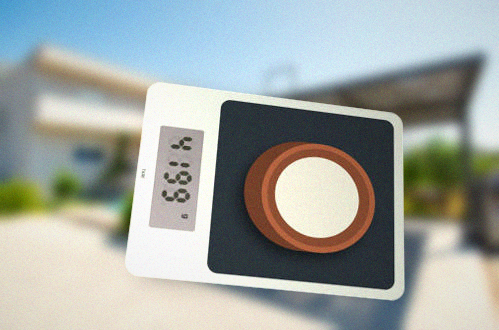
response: 4199; g
